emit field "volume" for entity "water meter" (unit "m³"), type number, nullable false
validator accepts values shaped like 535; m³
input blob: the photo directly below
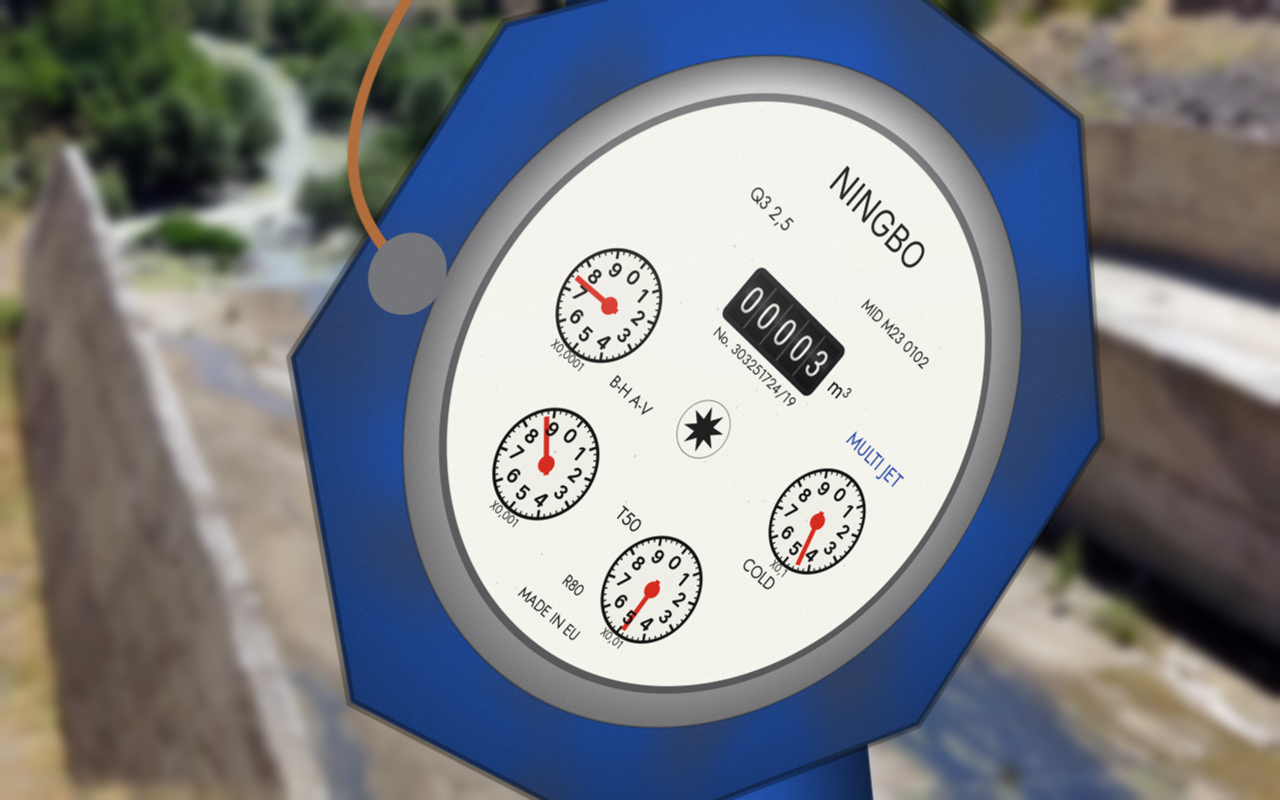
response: 3.4487; m³
